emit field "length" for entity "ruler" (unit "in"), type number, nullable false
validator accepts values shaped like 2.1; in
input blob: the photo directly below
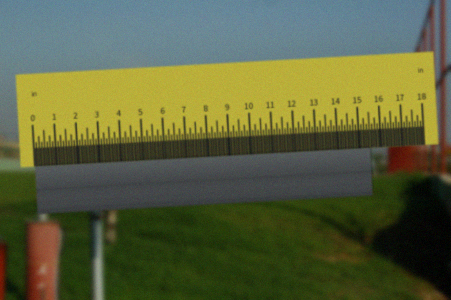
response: 15.5; in
